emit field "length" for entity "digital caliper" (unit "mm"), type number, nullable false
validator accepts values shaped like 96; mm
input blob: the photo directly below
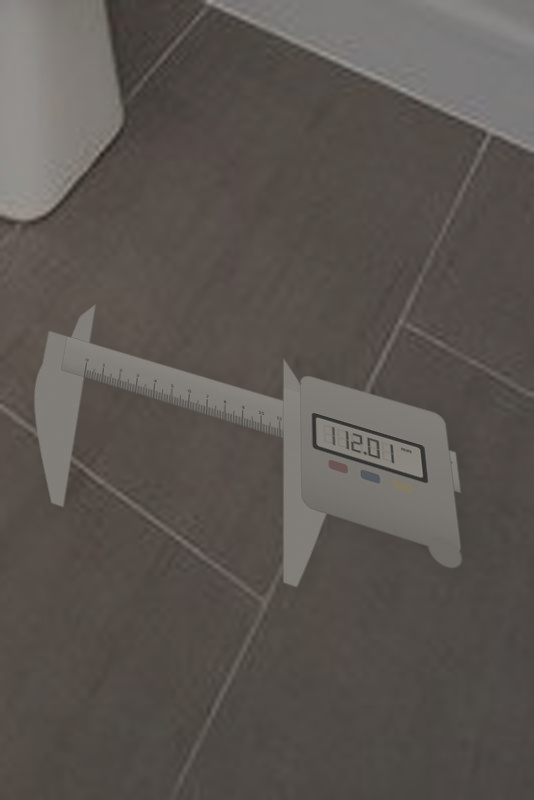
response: 112.01; mm
